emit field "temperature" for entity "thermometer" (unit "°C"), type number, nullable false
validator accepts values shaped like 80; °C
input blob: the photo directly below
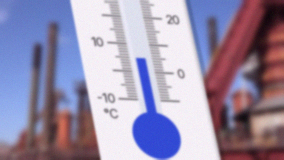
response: 5; °C
